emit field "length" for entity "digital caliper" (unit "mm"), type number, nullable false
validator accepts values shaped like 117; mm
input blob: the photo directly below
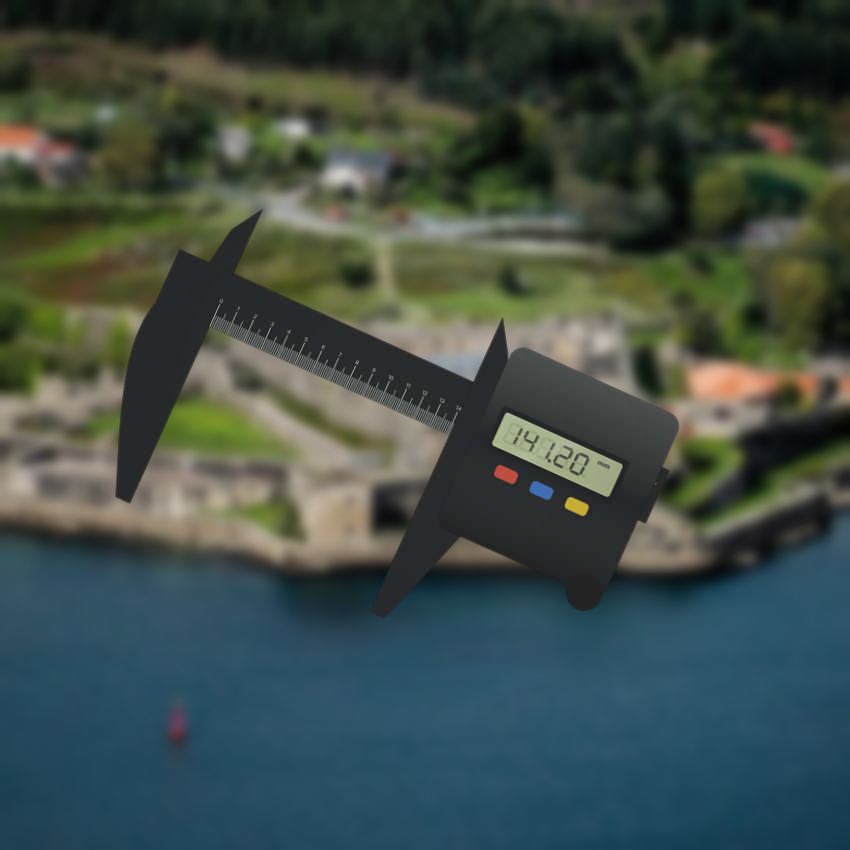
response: 141.20; mm
